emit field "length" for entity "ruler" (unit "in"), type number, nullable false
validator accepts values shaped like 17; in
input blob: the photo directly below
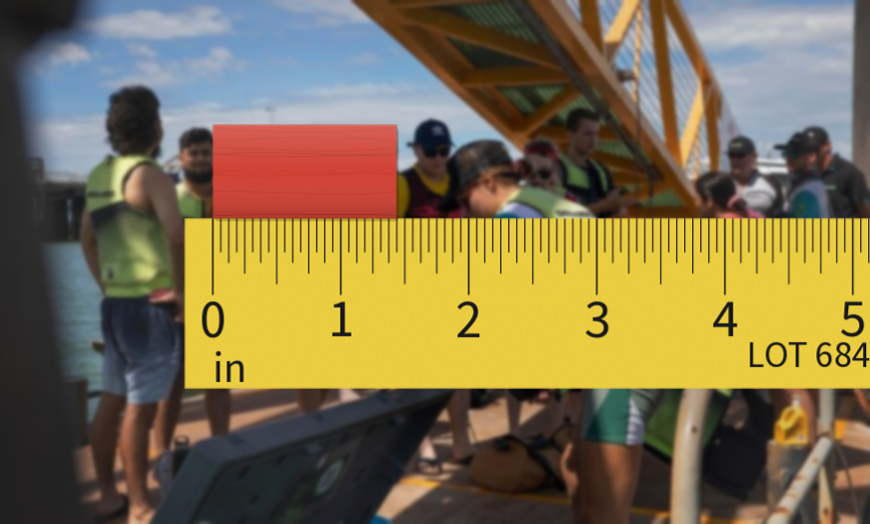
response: 1.4375; in
